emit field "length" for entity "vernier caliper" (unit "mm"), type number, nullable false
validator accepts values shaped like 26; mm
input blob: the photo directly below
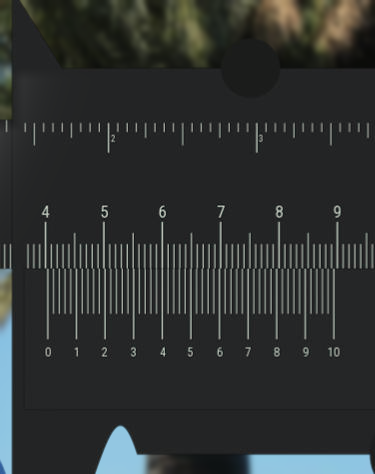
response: 40.4; mm
